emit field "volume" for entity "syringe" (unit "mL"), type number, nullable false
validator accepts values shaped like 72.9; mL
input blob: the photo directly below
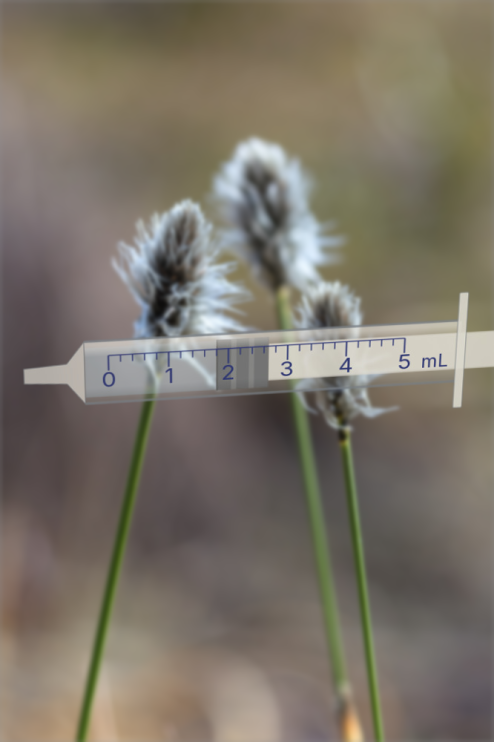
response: 1.8; mL
